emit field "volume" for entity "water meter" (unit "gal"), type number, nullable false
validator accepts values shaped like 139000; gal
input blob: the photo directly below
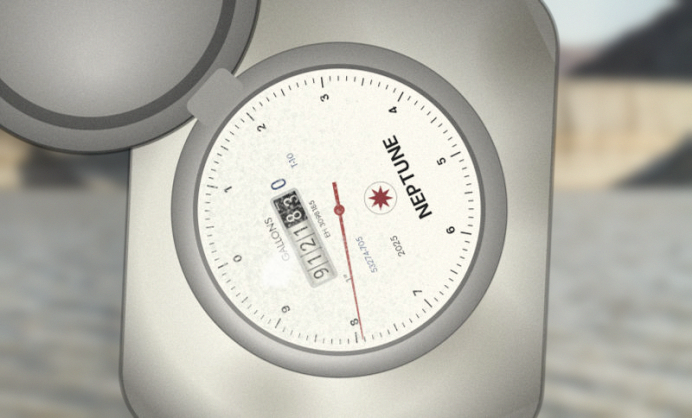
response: 9121827.9; gal
